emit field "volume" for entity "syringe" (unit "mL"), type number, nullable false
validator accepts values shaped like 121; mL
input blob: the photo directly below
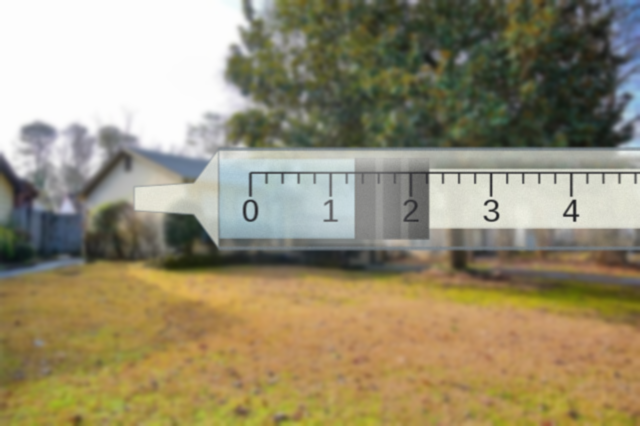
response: 1.3; mL
